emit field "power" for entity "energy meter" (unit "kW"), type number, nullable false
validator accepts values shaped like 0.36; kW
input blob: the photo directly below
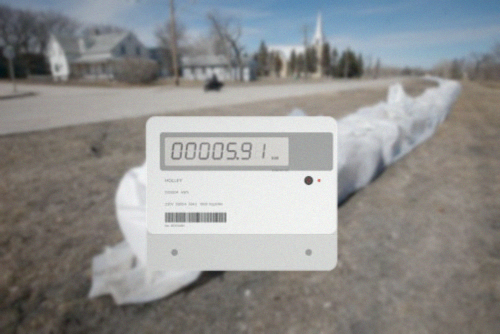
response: 5.91; kW
